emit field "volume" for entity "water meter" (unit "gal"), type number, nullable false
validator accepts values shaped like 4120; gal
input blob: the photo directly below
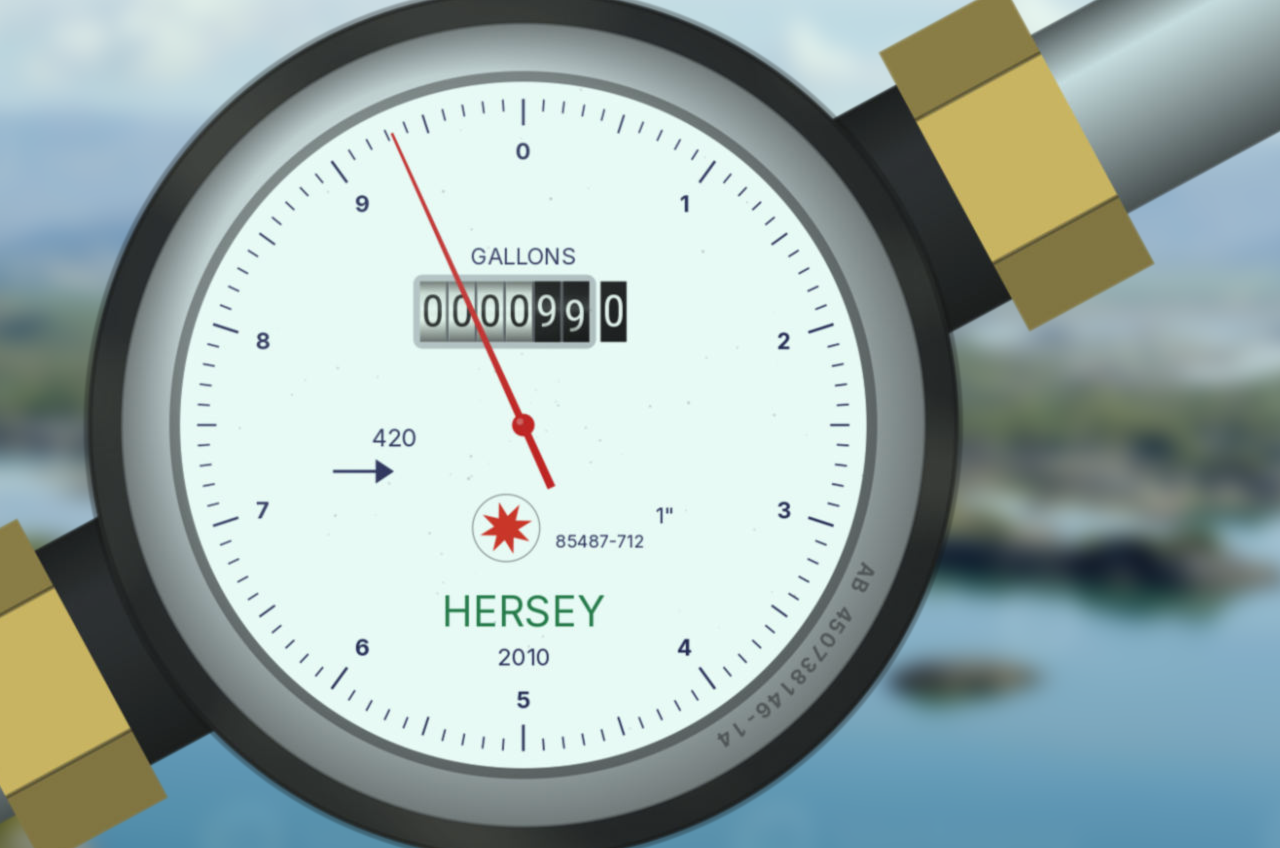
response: 989.3; gal
